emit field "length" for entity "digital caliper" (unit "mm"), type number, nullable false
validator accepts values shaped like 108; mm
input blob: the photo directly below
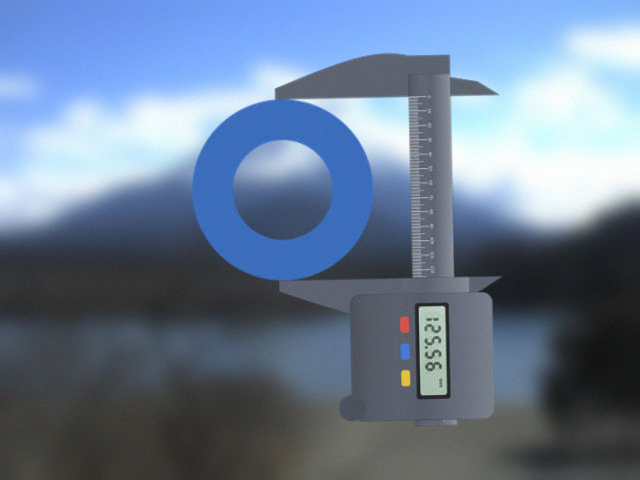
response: 125.56; mm
